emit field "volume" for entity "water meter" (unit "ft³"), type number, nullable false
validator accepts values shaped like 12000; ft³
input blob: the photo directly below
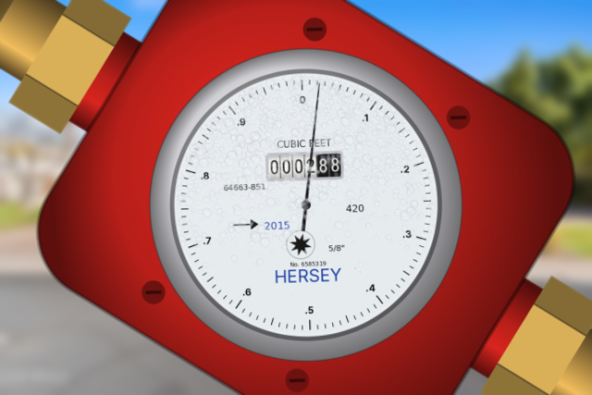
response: 288.02; ft³
